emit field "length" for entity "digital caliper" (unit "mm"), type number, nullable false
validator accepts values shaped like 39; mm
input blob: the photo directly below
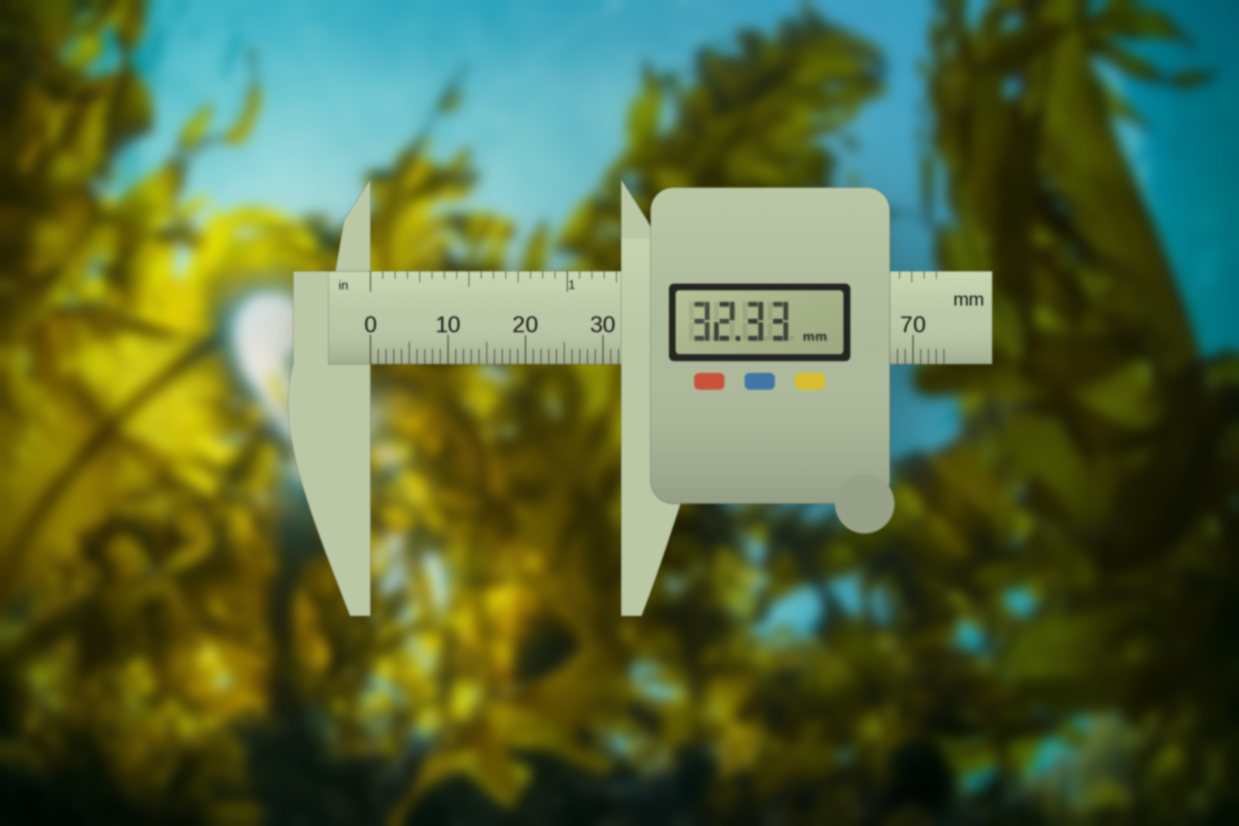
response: 32.33; mm
